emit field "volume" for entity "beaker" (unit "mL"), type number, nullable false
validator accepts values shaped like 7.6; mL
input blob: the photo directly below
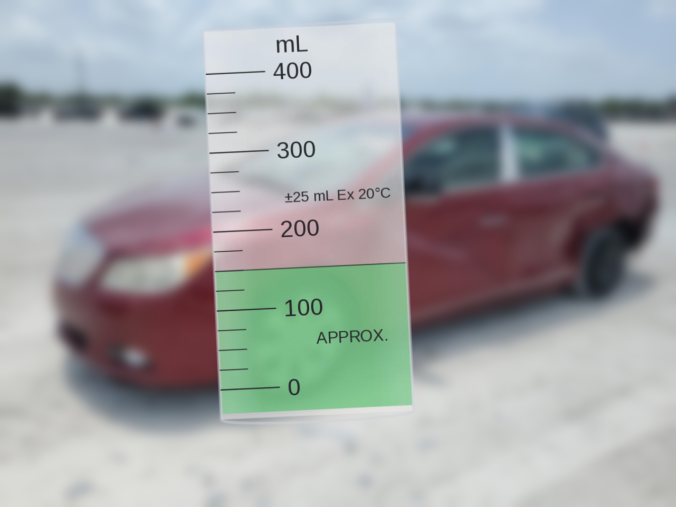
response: 150; mL
